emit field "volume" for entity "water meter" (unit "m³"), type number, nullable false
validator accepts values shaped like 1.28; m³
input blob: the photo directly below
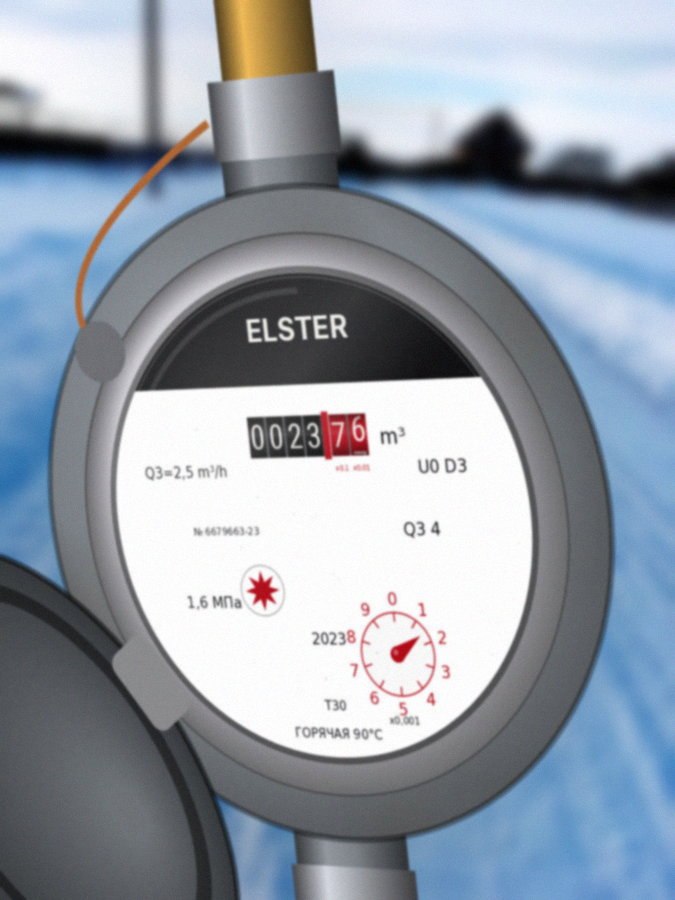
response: 23.761; m³
